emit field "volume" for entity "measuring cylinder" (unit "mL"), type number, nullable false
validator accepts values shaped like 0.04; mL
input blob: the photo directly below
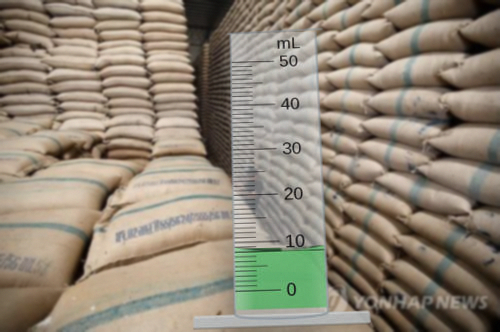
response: 8; mL
